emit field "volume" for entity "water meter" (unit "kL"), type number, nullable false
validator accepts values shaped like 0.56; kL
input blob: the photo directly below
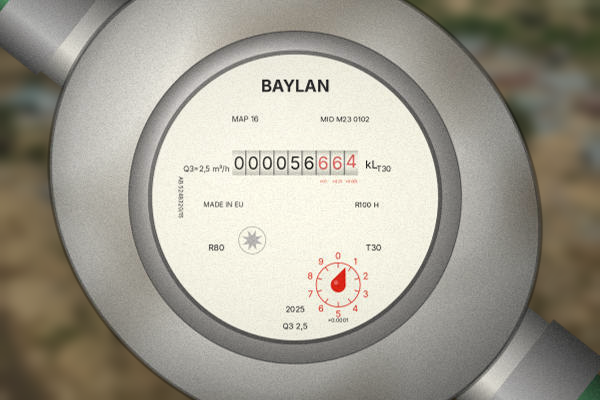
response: 56.6640; kL
